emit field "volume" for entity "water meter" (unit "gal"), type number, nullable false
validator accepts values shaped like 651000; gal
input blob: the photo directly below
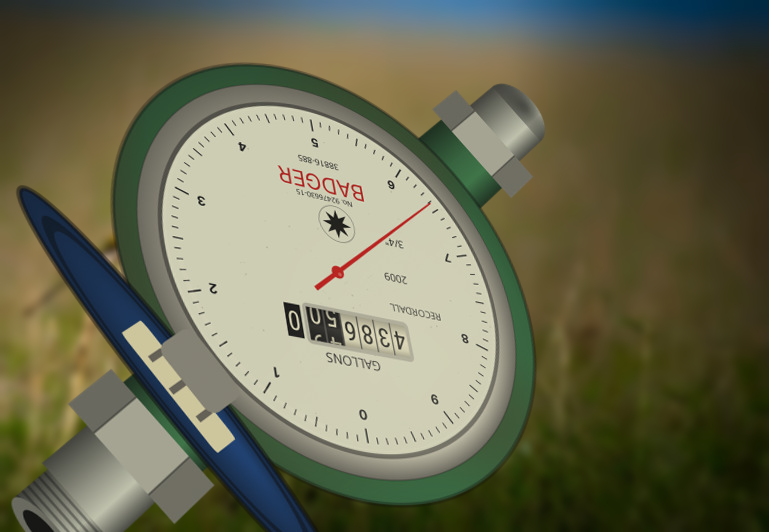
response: 4386496.4; gal
